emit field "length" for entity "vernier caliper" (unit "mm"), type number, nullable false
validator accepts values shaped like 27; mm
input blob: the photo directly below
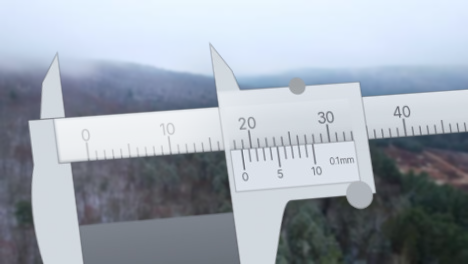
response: 18.8; mm
